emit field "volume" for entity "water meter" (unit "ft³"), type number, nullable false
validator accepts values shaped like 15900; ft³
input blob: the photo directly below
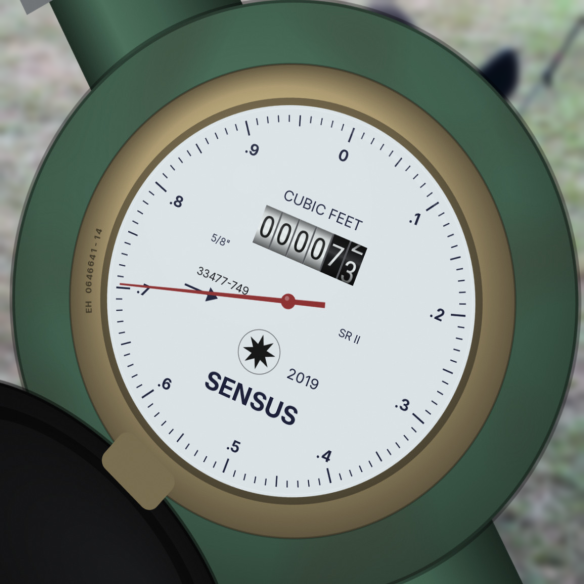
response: 72.70; ft³
